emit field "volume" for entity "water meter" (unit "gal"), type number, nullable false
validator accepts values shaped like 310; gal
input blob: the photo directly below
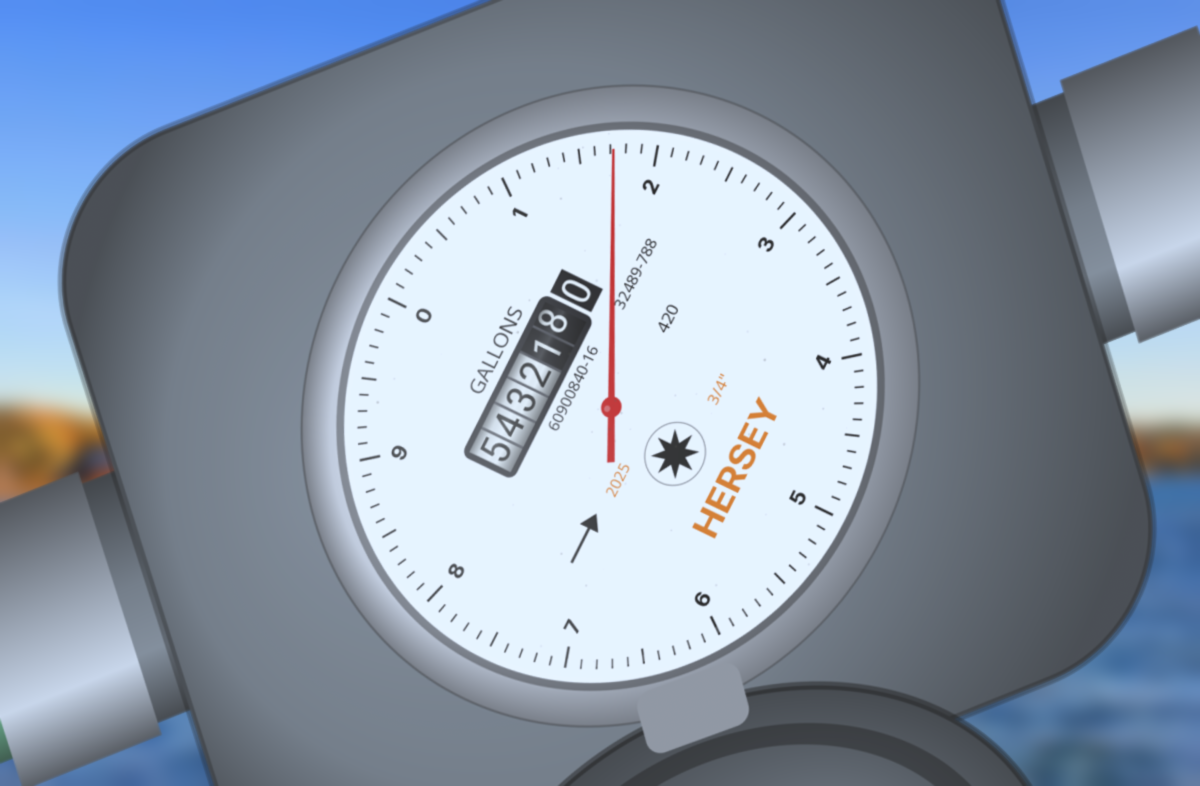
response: 5432181.7; gal
